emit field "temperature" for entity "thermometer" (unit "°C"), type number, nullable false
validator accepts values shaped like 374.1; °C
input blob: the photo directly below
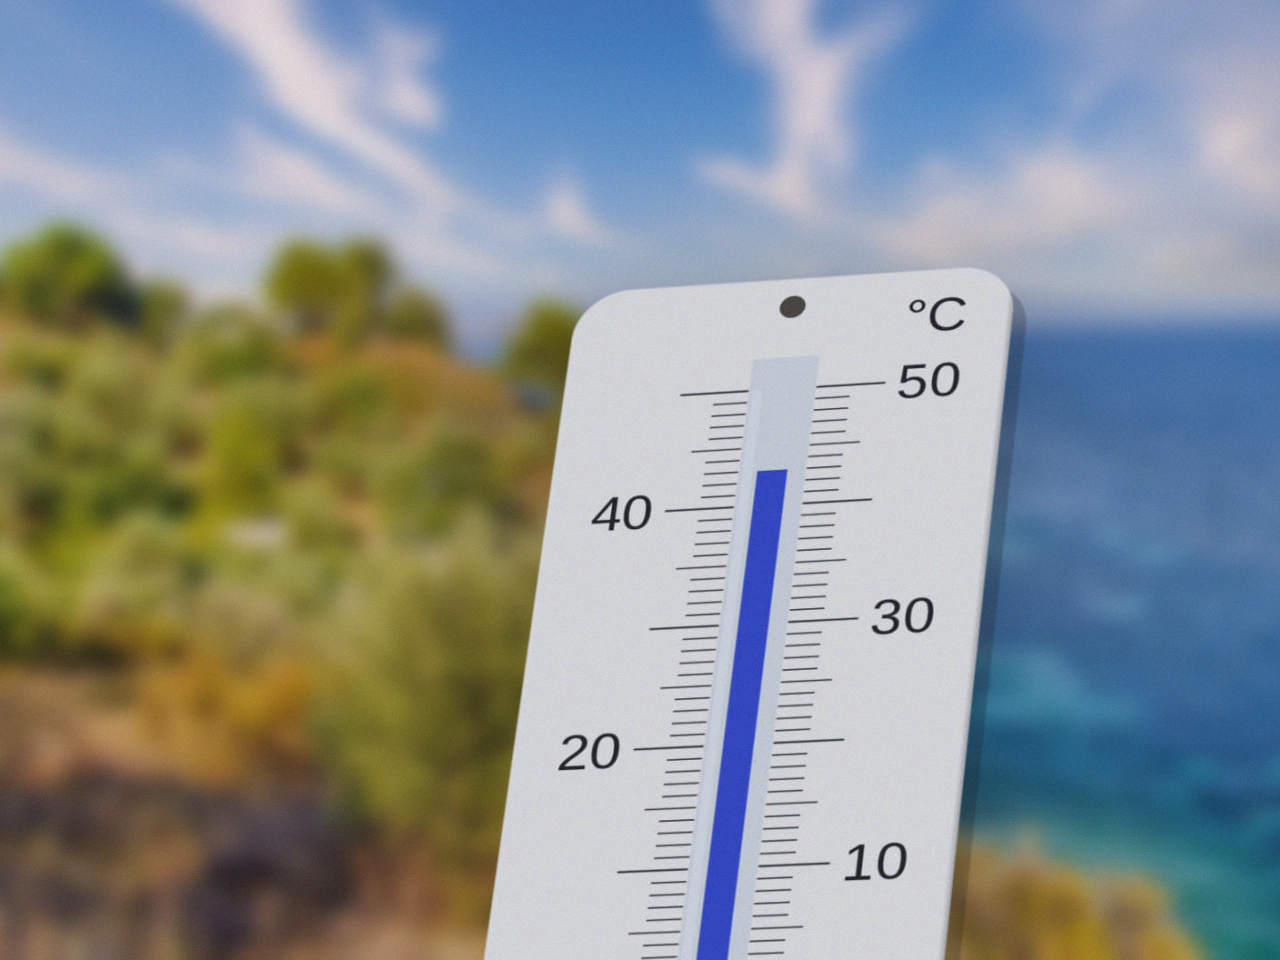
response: 43; °C
